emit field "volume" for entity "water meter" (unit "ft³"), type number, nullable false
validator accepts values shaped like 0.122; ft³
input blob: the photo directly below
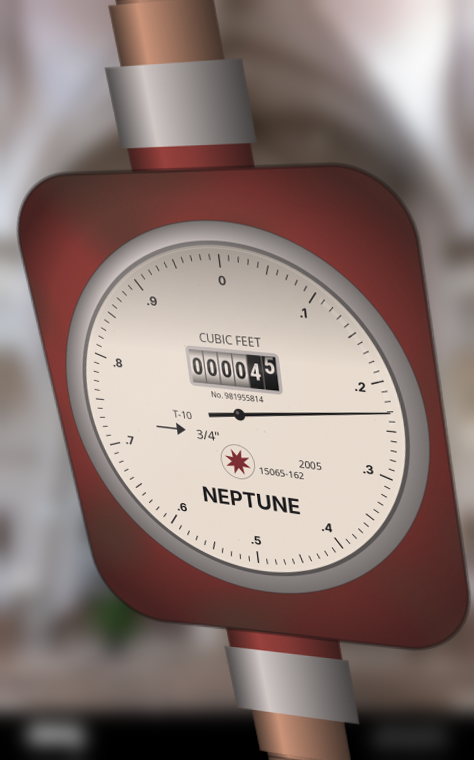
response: 45.23; ft³
